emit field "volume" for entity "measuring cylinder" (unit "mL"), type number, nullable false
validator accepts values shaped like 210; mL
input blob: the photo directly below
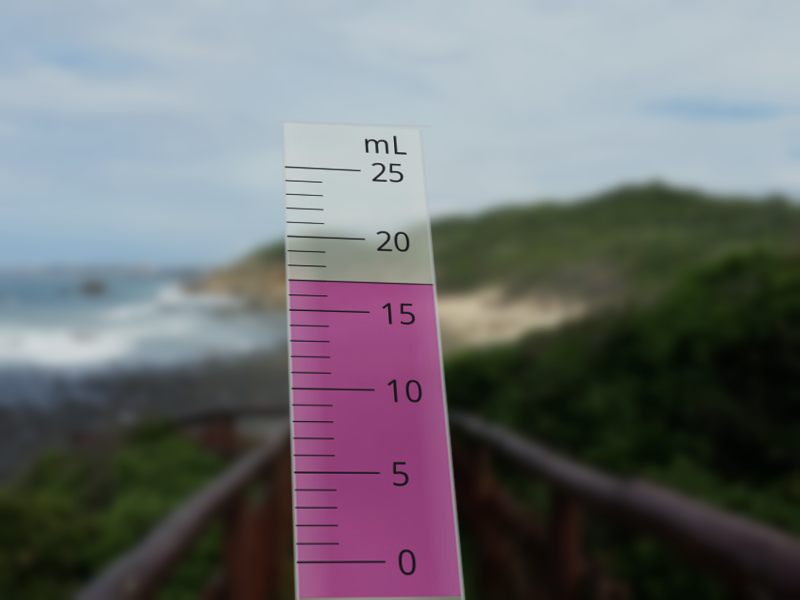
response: 17; mL
